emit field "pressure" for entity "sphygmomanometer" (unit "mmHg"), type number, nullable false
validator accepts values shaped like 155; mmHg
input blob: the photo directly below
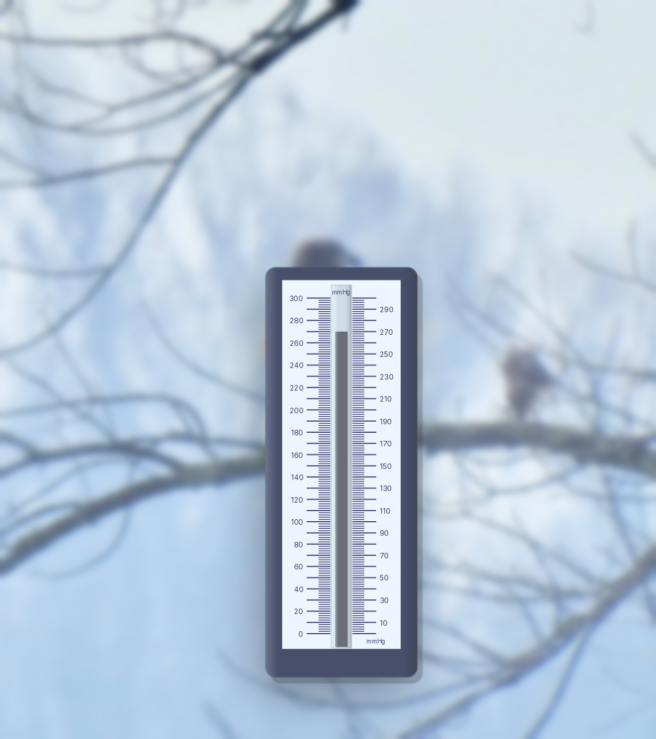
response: 270; mmHg
